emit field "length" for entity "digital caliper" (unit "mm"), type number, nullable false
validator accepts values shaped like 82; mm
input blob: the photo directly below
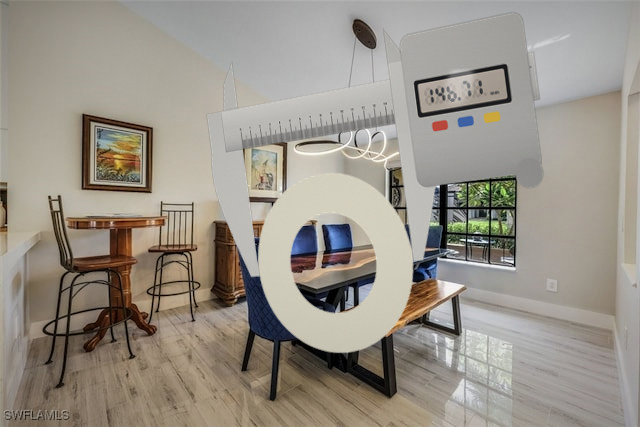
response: 146.71; mm
